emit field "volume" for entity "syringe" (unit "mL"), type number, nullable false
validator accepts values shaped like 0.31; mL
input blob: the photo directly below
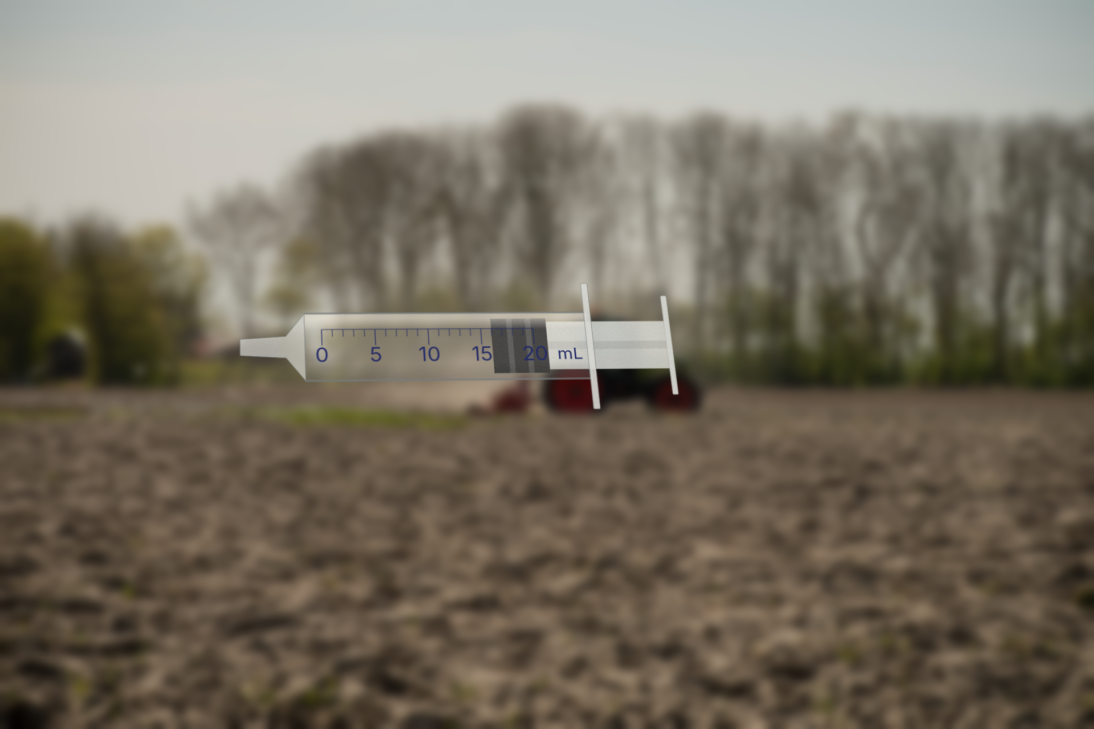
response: 16; mL
